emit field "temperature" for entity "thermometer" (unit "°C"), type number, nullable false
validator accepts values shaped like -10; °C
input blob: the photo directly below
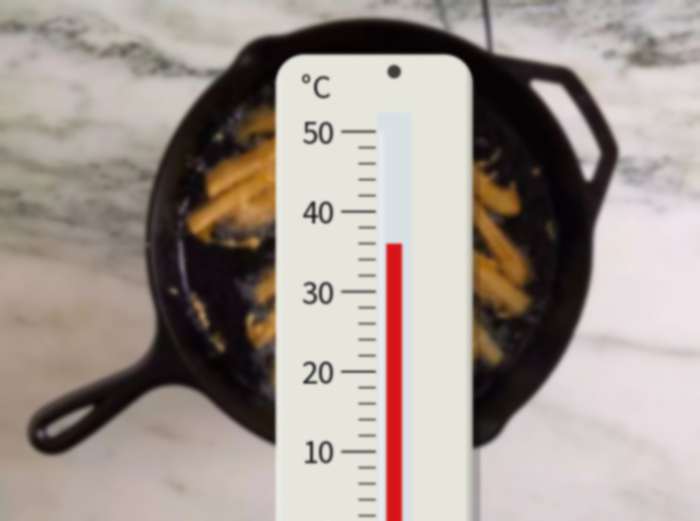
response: 36; °C
